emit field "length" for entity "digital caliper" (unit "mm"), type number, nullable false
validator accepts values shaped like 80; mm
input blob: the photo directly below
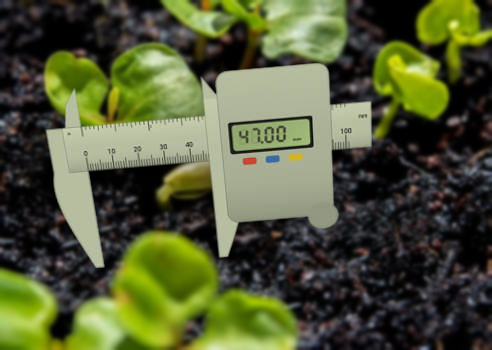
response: 47.00; mm
